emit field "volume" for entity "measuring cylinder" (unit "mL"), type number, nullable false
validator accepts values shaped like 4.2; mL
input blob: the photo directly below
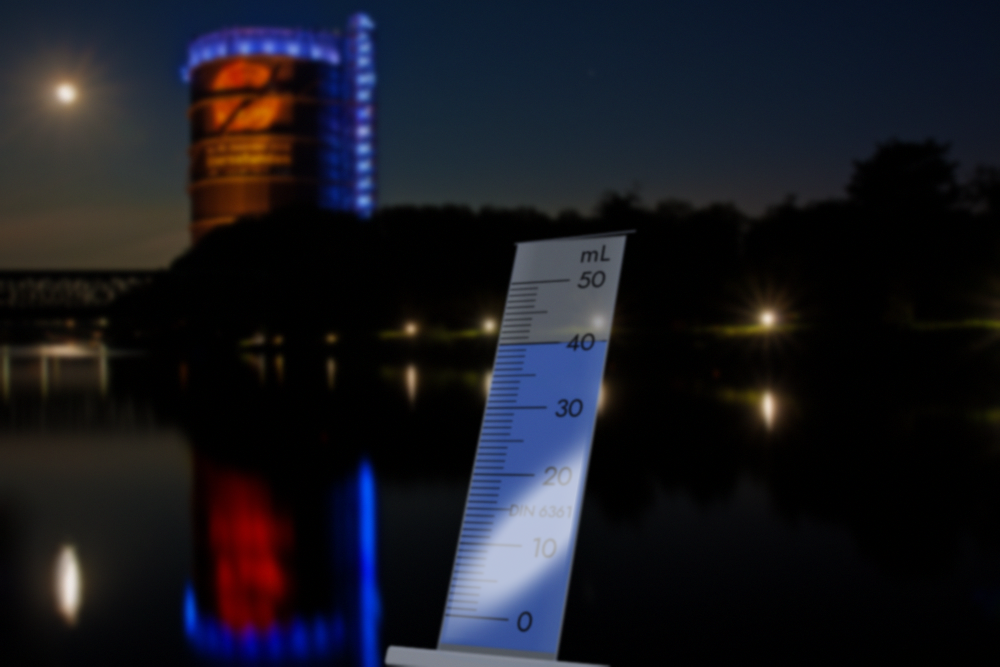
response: 40; mL
